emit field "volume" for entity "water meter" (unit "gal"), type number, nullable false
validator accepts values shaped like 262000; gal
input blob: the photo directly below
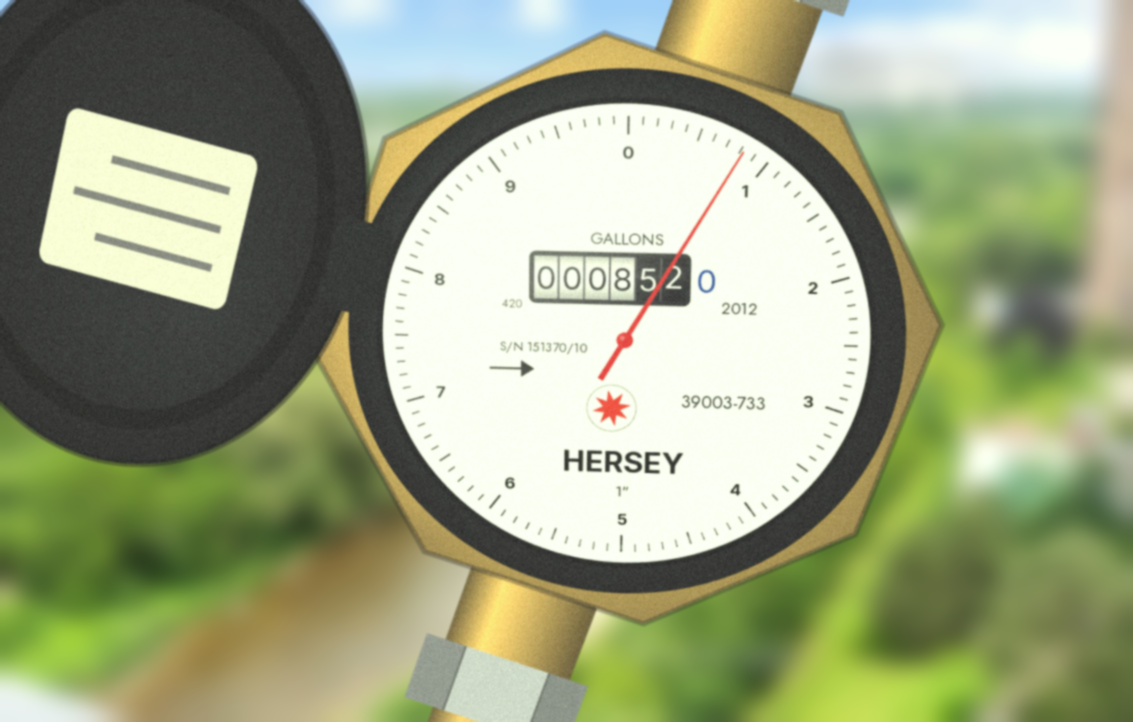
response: 8520.8; gal
